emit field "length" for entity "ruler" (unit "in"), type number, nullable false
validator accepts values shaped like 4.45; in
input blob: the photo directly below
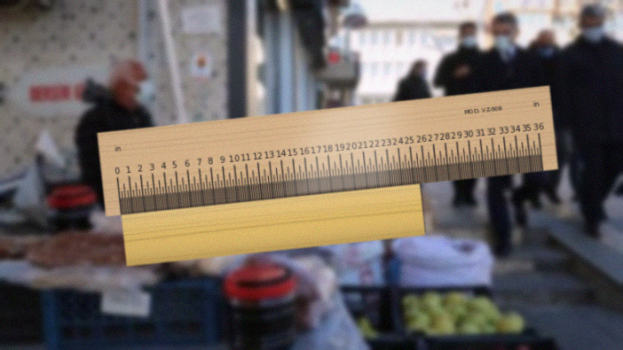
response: 25.5; in
